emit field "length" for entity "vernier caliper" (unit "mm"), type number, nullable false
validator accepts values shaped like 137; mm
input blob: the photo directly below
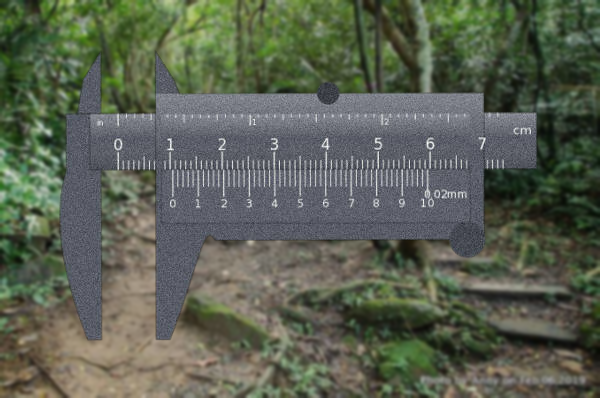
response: 10.5; mm
